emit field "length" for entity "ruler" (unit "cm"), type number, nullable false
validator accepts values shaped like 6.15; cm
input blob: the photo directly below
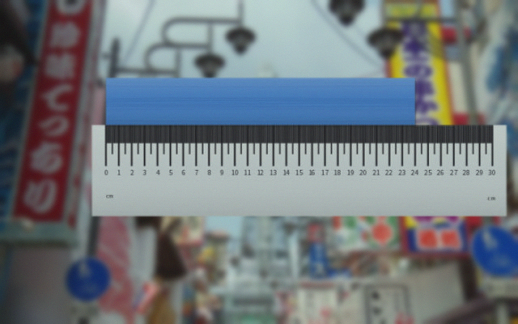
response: 24; cm
